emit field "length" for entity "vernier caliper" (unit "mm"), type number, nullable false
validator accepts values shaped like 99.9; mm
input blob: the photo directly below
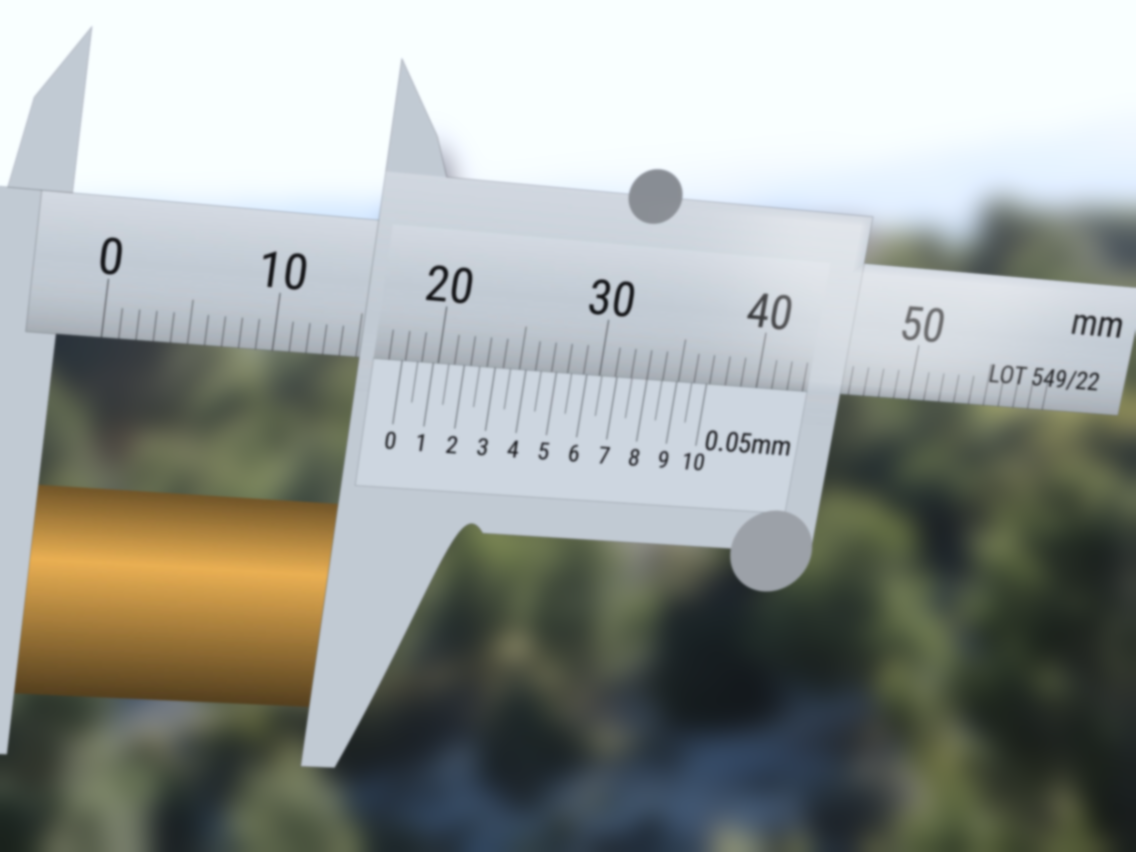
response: 17.8; mm
